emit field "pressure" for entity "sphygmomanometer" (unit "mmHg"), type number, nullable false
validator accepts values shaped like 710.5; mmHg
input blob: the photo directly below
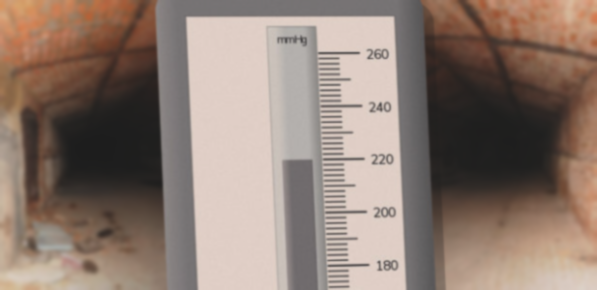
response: 220; mmHg
